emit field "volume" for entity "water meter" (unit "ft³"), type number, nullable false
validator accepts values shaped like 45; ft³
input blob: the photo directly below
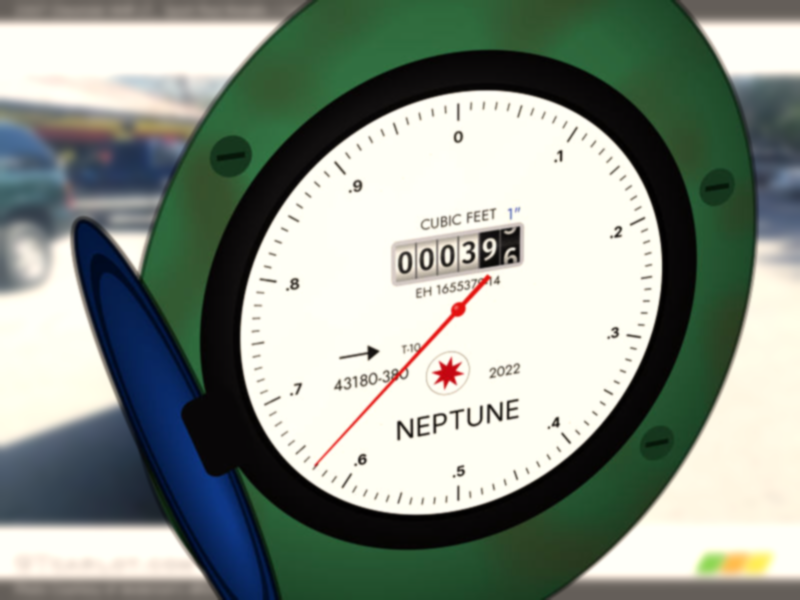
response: 395.63; ft³
